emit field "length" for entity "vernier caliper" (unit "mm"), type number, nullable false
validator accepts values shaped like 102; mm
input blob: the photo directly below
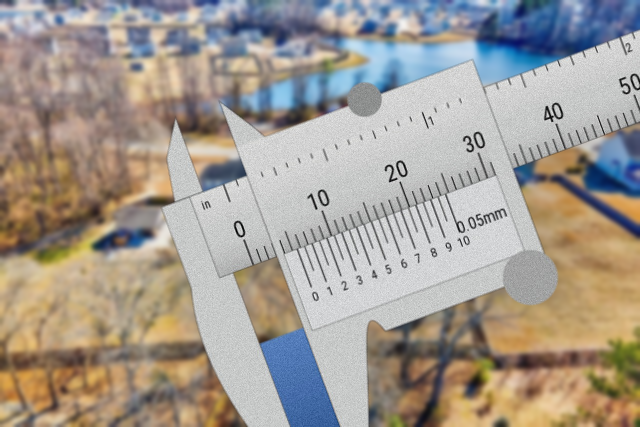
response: 5.6; mm
